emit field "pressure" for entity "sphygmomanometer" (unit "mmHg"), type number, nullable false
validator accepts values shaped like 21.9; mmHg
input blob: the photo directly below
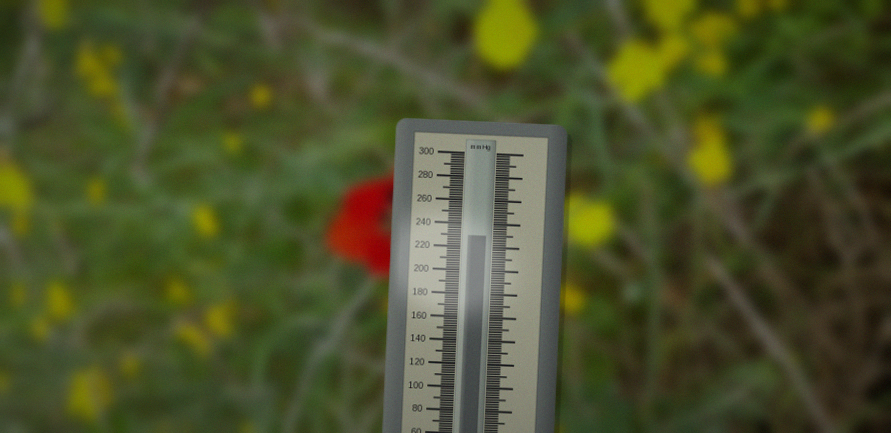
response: 230; mmHg
